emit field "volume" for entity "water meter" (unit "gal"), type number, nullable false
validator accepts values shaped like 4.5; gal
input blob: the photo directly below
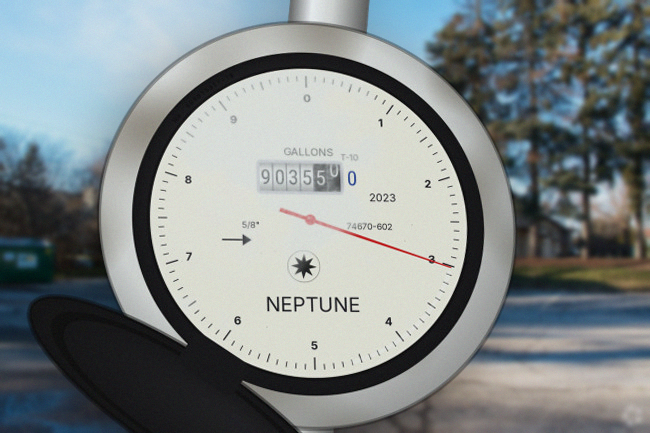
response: 9035503.0; gal
